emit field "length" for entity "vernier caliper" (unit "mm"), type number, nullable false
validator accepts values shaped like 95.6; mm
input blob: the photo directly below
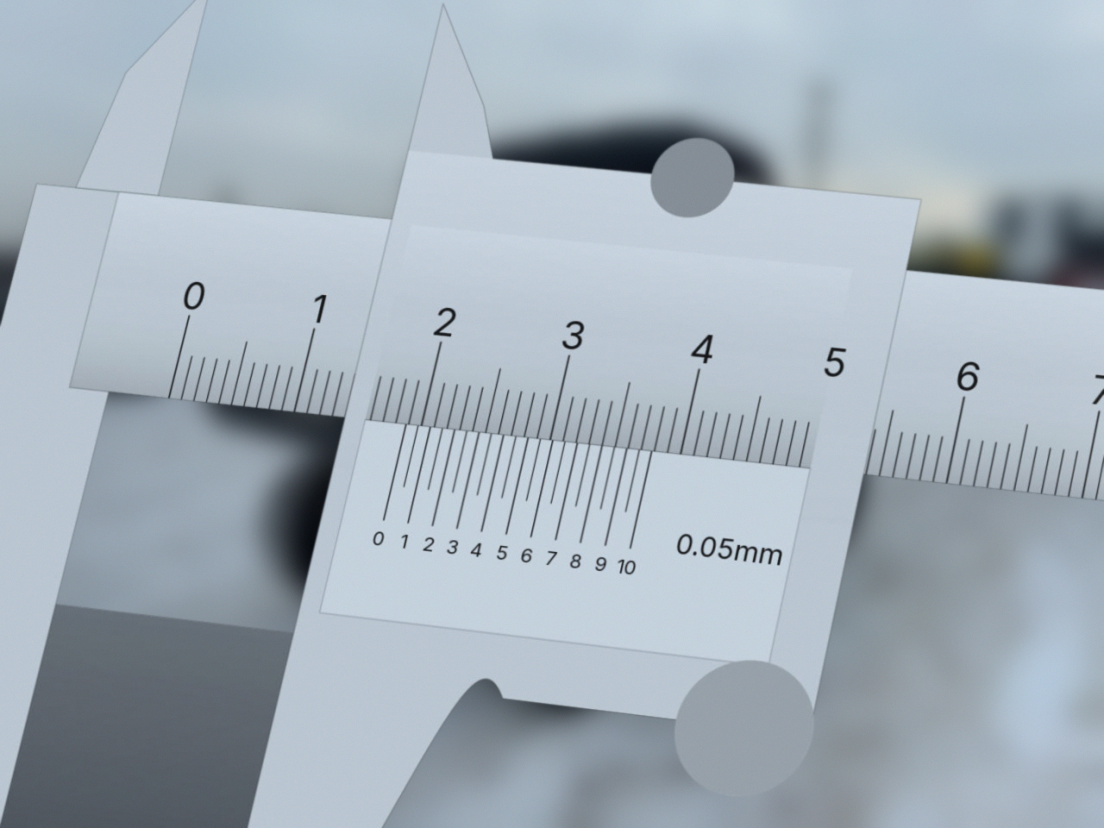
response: 18.8; mm
